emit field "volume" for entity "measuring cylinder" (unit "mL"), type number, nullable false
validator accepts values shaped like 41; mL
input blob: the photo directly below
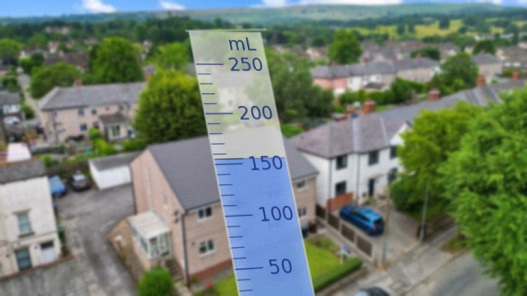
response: 155; mL
